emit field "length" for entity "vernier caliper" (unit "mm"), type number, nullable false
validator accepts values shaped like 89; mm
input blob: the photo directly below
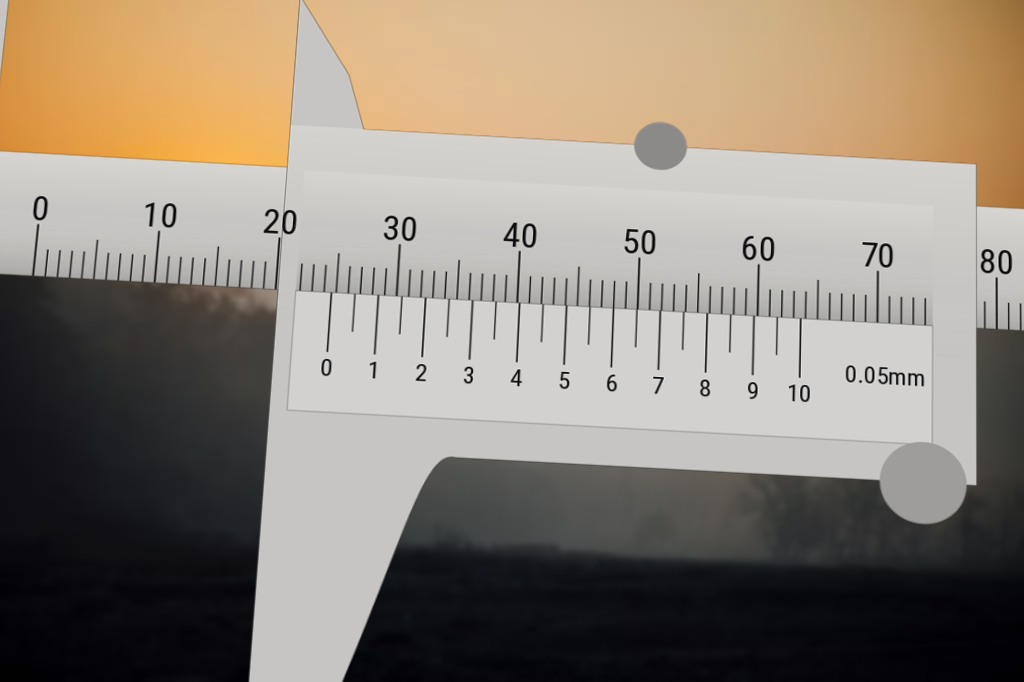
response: 24.6; mm
